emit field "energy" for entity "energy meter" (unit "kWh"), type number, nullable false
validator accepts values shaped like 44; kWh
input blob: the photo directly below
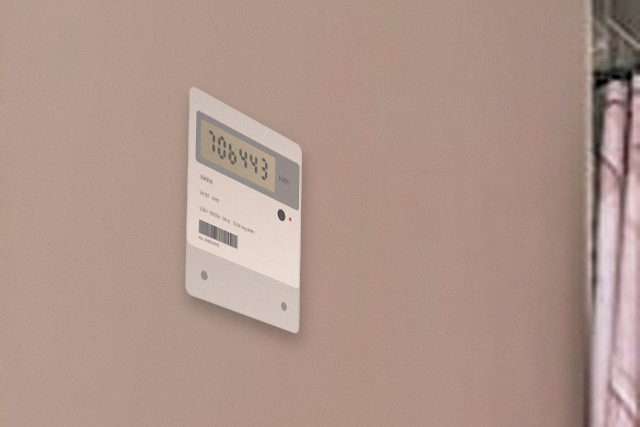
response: 706443; kWh
